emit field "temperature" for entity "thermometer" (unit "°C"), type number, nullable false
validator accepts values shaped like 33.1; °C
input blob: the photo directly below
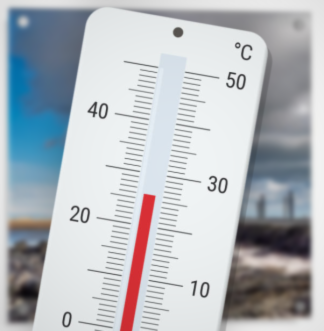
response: 26; °C
